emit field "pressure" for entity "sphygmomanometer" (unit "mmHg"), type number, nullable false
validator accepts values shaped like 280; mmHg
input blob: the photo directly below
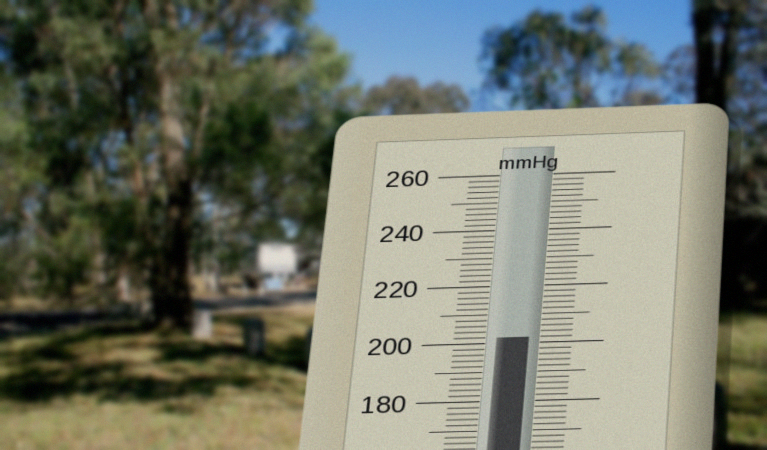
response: 202; mmHg
